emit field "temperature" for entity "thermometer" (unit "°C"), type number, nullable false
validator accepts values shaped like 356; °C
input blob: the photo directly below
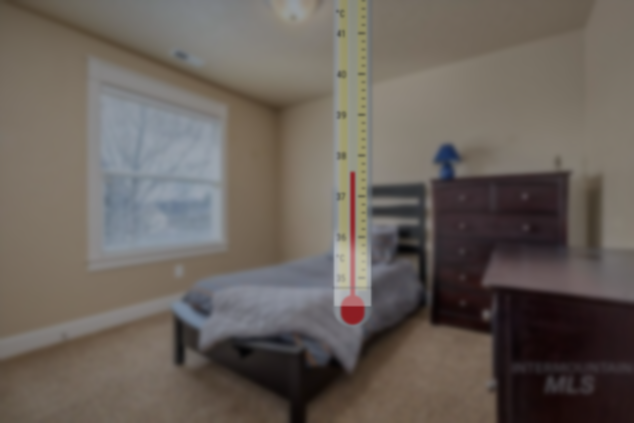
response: 37.6; °C
